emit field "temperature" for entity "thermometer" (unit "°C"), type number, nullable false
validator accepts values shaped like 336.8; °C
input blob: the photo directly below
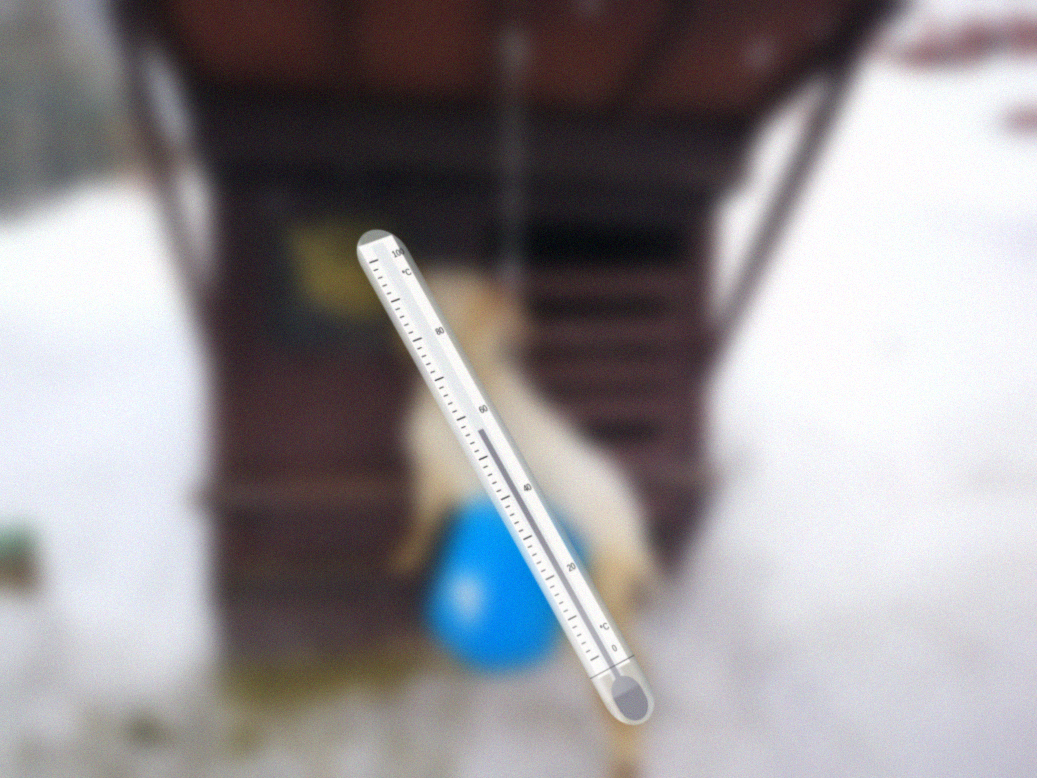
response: 56; °C
